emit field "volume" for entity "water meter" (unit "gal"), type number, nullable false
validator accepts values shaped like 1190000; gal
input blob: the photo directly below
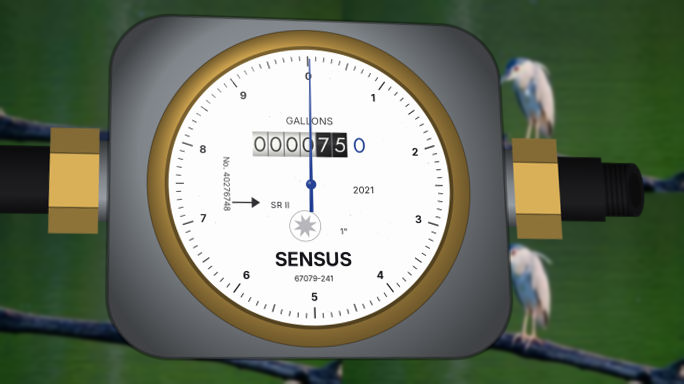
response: 750.0; gal
